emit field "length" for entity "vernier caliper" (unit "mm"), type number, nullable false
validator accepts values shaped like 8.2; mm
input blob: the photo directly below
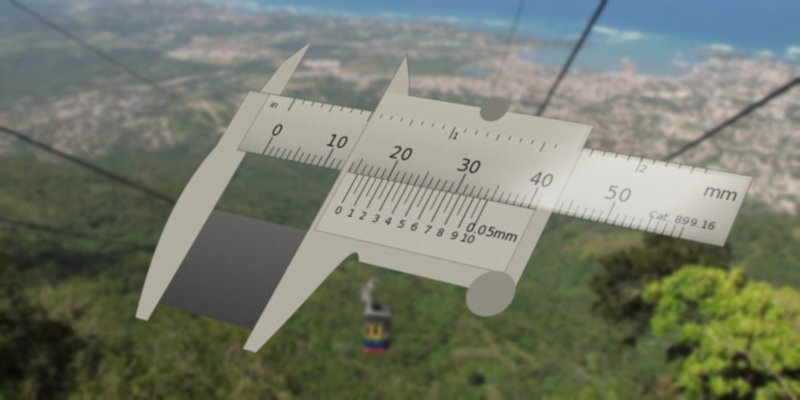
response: 15.5; mm
